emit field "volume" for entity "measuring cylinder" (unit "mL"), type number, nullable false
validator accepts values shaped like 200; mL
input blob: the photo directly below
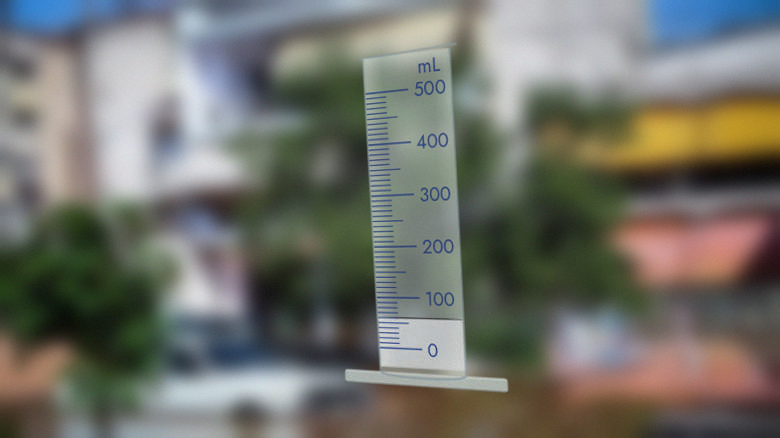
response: 60; mL
